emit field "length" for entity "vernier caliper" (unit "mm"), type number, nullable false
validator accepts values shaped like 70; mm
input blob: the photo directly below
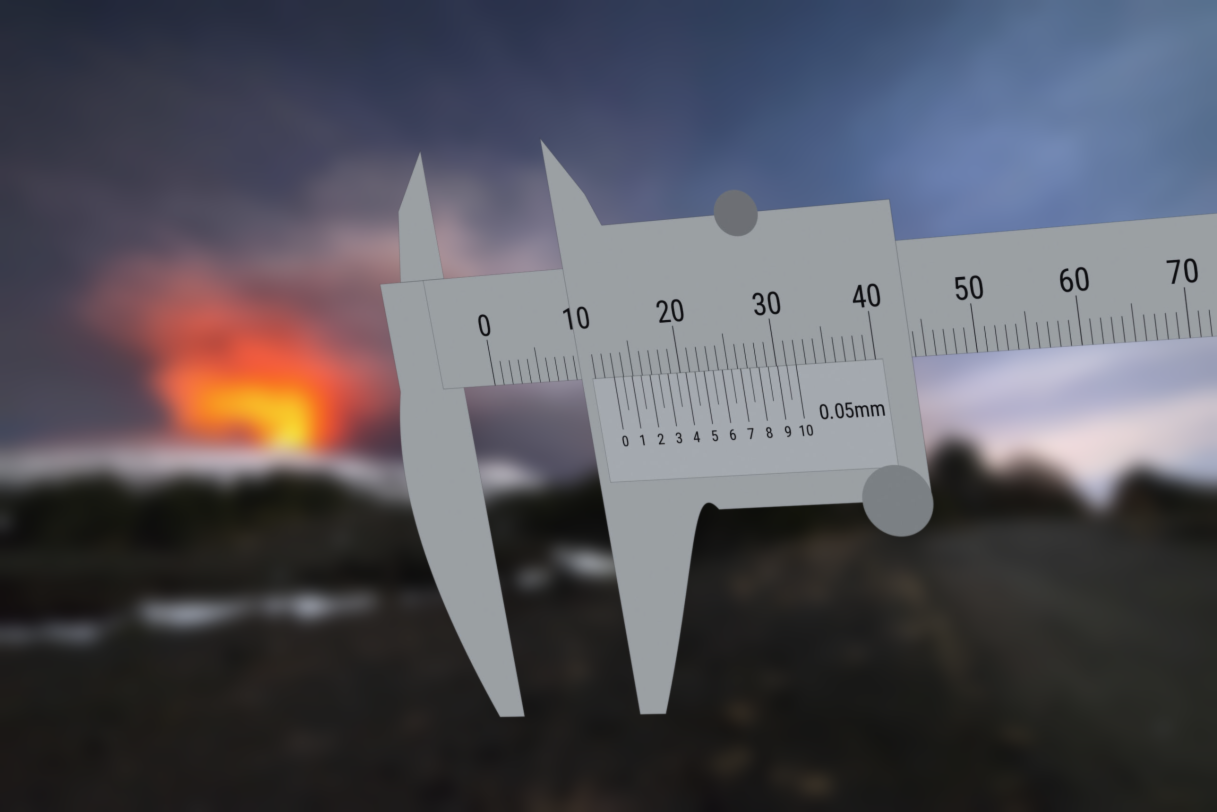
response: 13.0; mm
